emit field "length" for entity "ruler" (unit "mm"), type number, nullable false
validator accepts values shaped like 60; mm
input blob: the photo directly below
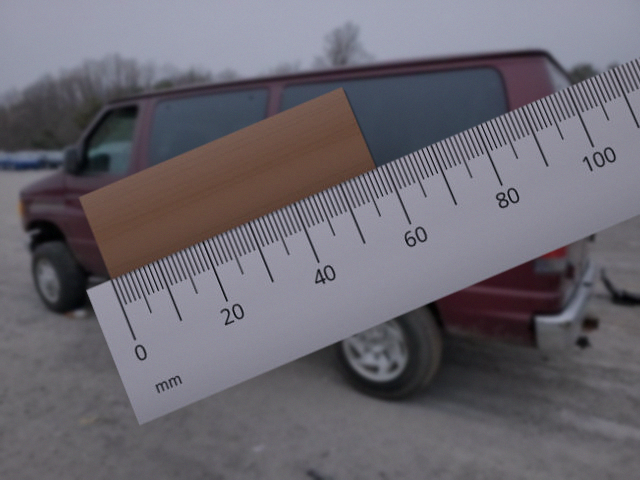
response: 58; mm
